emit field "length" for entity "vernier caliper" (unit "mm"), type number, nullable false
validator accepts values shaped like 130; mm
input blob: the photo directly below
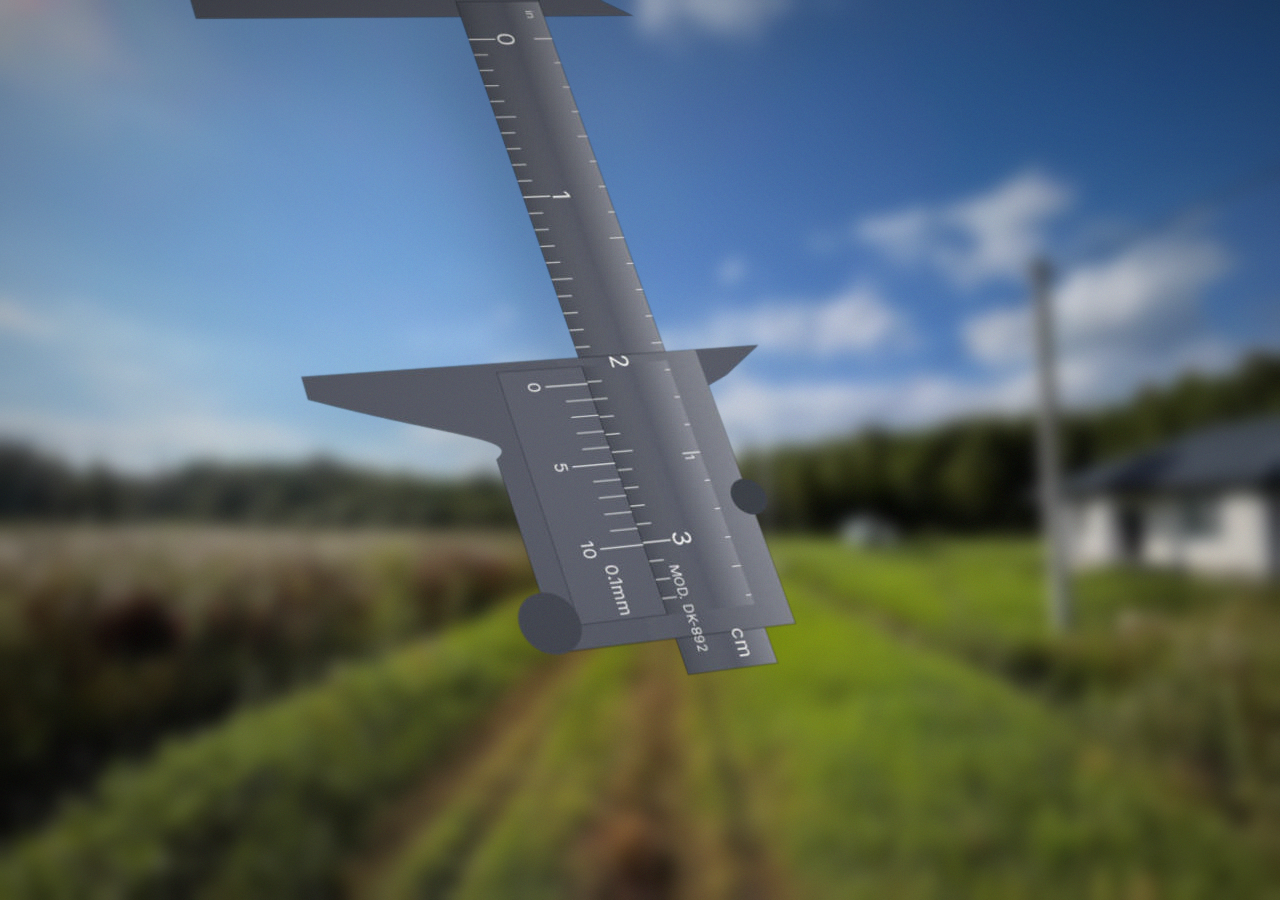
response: 21.1; mm
